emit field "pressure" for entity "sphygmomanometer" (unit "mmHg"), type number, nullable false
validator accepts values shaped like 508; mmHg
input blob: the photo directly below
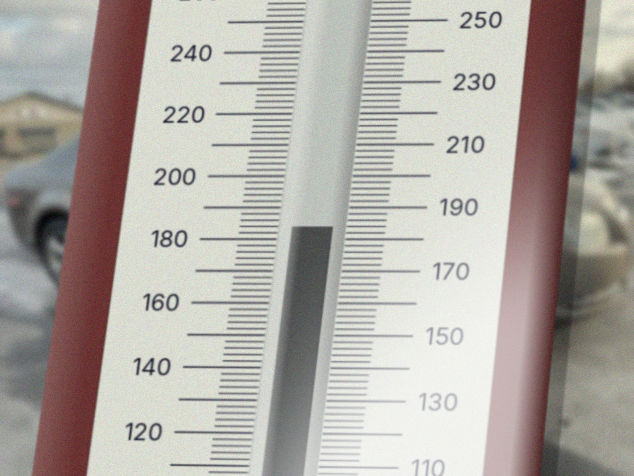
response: 184; mmHg
